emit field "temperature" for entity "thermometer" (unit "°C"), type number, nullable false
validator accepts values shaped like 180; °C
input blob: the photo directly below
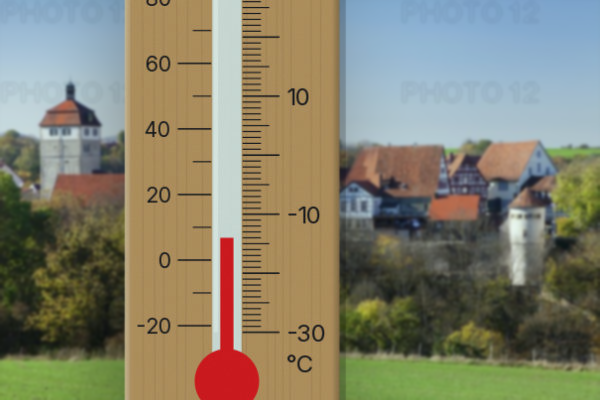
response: -14; °C
